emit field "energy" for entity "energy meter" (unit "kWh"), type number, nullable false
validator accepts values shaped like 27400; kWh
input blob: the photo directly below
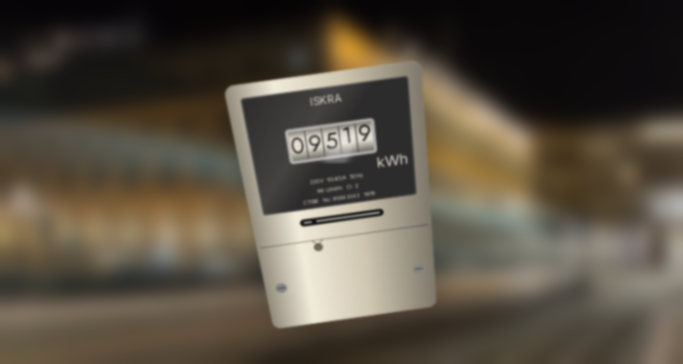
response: 9519; kWh
